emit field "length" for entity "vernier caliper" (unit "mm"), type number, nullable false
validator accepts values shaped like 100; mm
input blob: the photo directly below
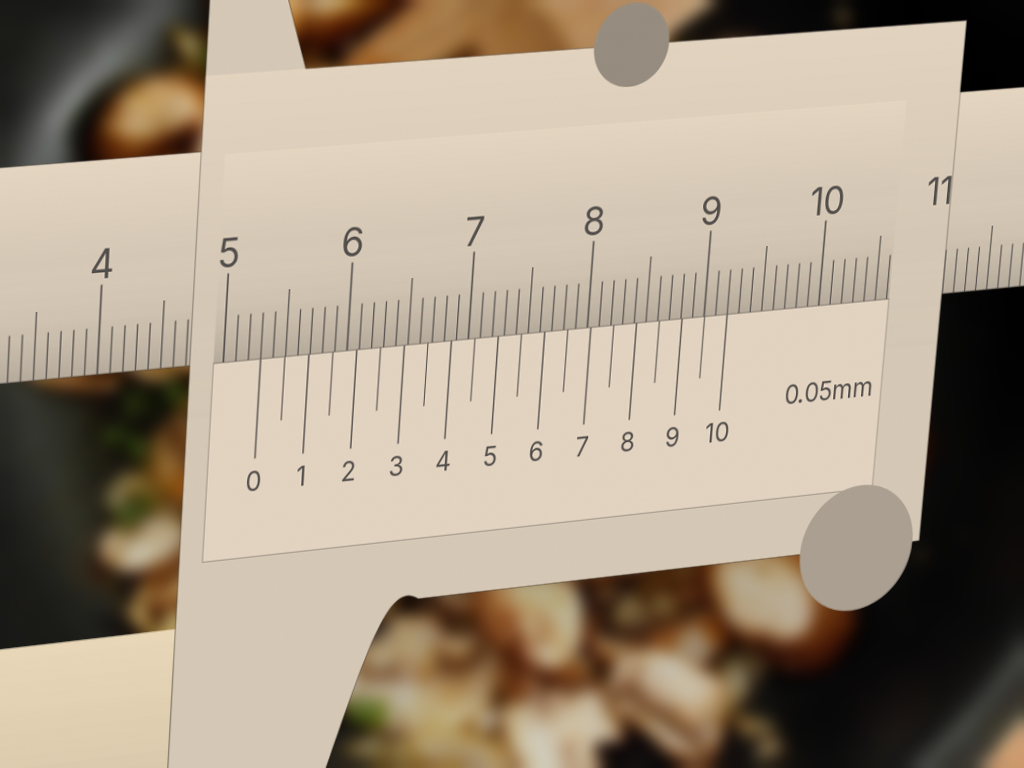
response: 53.0; mm
